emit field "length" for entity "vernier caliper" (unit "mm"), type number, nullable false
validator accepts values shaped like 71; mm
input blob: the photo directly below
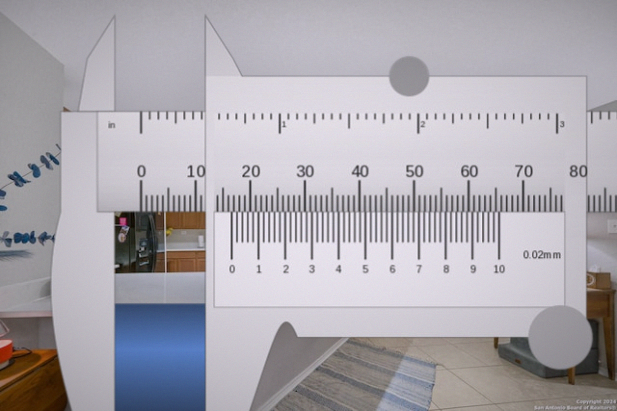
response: 16.6; mm
